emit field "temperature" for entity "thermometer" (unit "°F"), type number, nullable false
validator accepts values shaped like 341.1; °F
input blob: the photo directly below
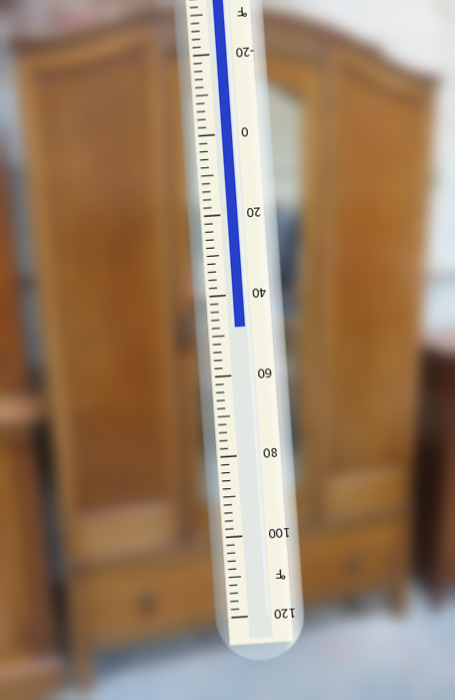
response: 48; °F
